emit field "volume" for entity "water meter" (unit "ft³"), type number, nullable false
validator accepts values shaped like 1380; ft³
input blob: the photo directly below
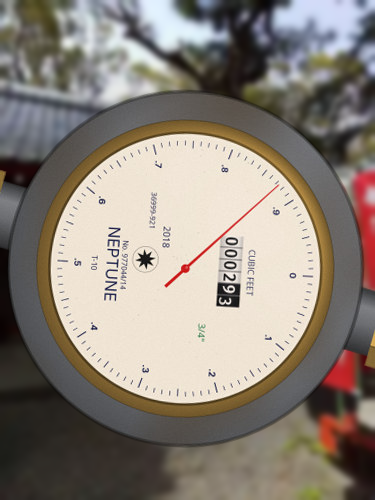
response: 292.87; ft³
